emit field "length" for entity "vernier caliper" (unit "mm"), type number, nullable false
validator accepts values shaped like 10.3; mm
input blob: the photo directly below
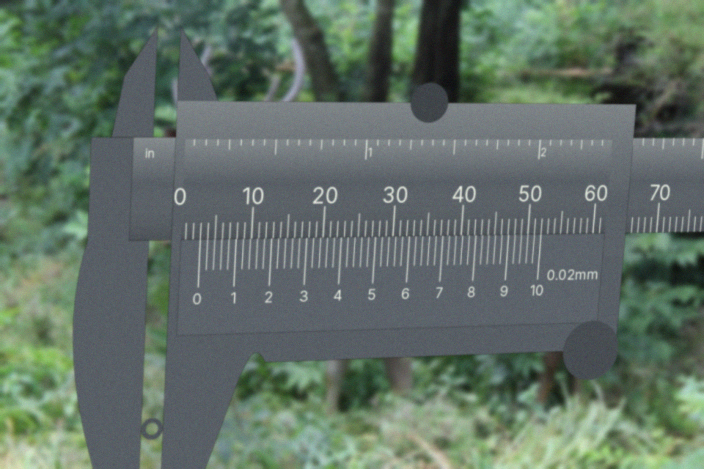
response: 3.0; mm
